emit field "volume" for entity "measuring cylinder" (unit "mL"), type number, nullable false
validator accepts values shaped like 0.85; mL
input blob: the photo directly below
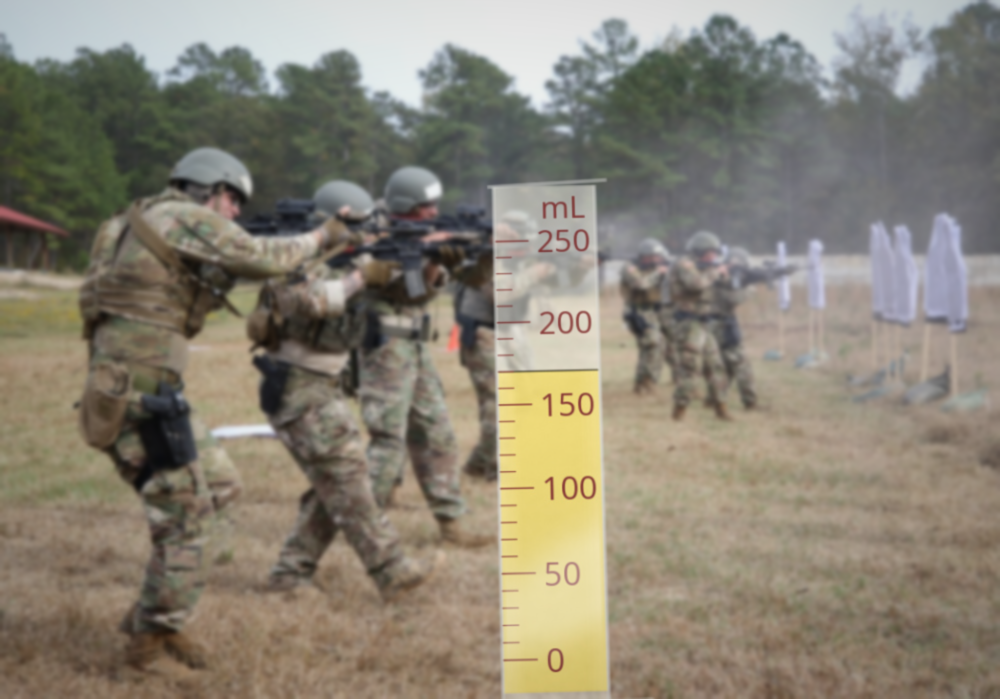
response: 170; mL
